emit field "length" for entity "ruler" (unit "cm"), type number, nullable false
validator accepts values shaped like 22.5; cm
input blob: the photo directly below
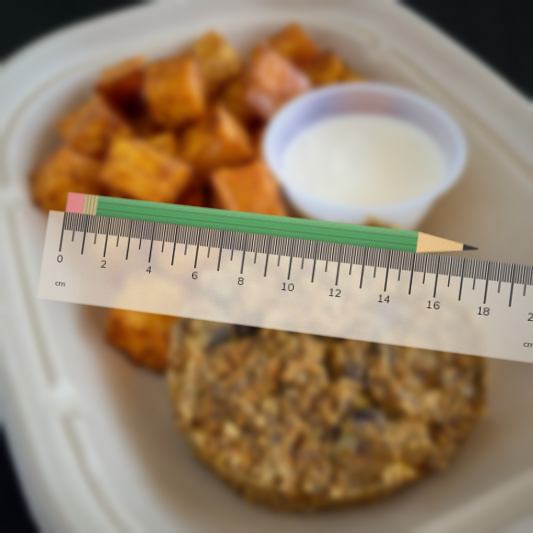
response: 17.5; cm
